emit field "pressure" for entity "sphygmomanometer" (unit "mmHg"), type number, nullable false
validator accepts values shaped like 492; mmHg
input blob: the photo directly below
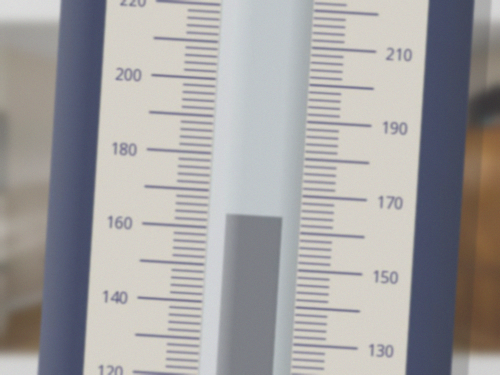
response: 164; mmHg
